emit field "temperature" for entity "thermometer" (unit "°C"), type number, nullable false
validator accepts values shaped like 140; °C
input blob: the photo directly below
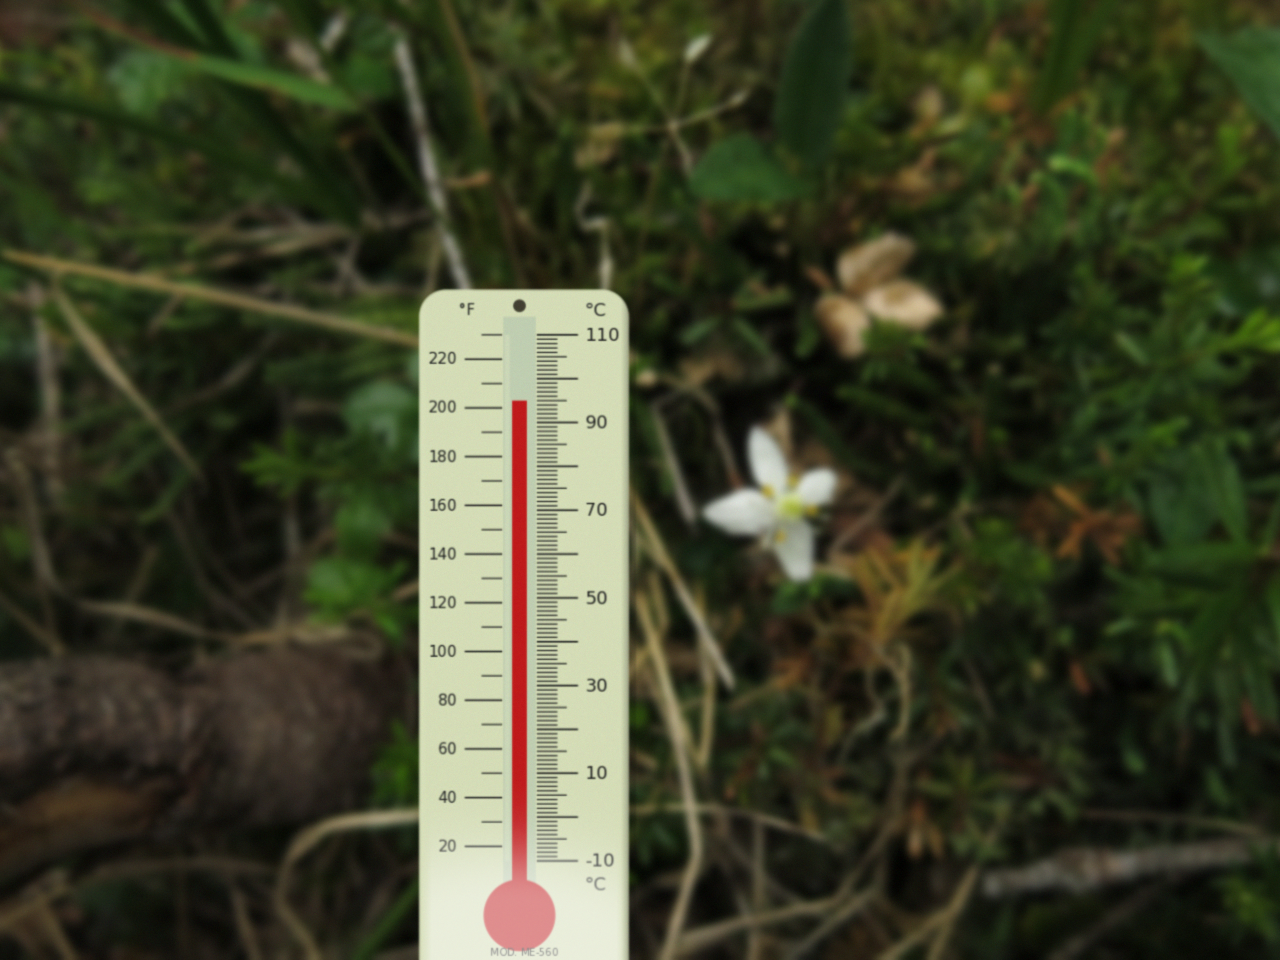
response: 95; °C
